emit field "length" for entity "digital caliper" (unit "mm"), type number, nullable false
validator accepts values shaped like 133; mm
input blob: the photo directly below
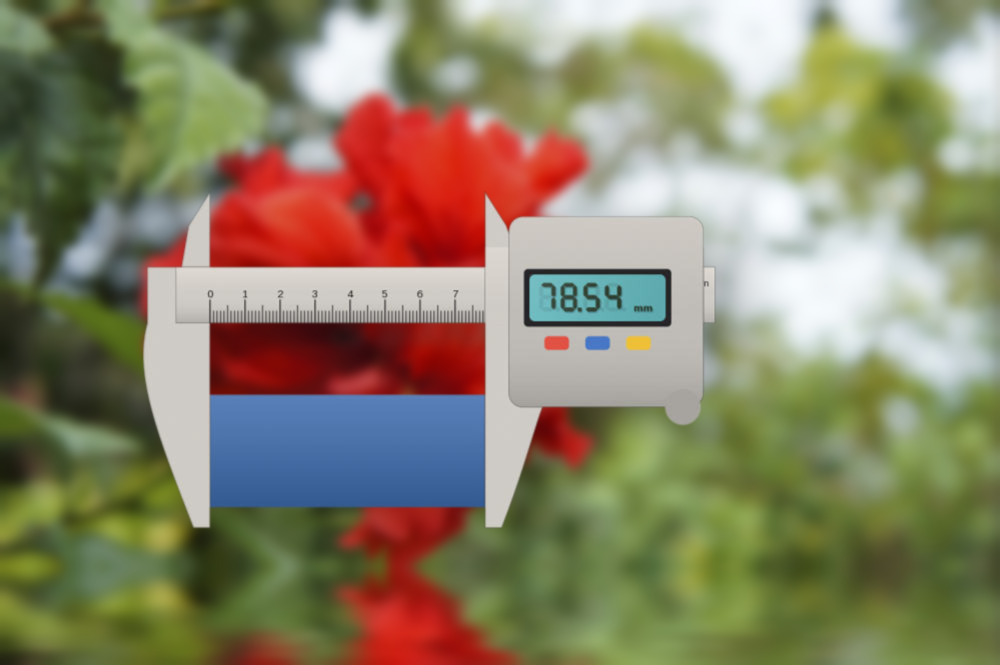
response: 78.54; mm
